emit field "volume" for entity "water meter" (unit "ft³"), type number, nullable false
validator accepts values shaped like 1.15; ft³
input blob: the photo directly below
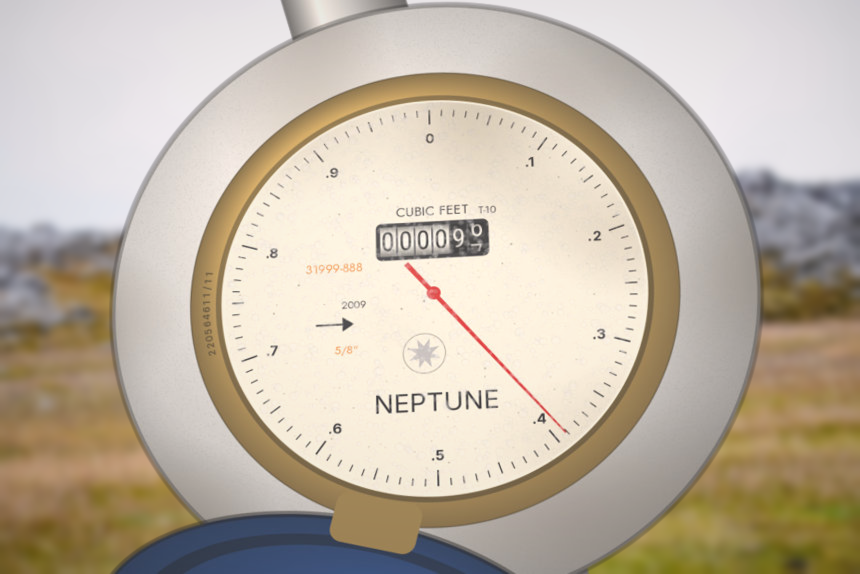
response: 96.39; ft³
